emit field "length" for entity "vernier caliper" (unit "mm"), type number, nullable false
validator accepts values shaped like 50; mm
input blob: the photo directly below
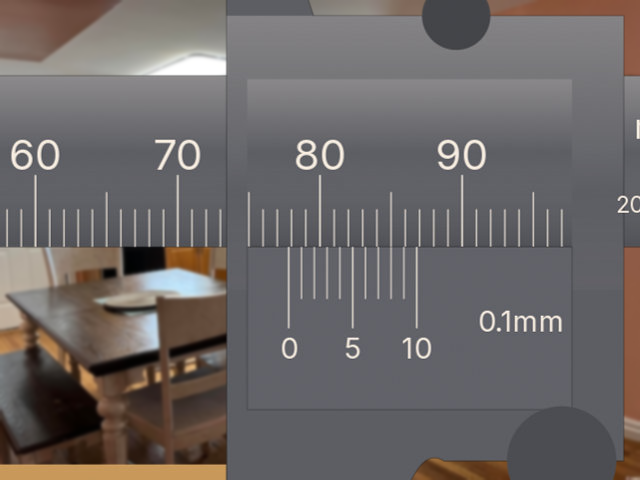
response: 77.8; mm
